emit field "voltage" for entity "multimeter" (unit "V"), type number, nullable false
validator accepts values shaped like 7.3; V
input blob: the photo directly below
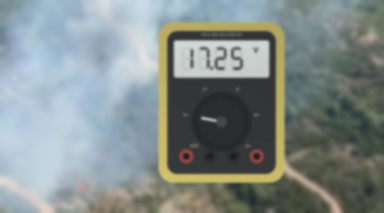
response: 17.25; V
